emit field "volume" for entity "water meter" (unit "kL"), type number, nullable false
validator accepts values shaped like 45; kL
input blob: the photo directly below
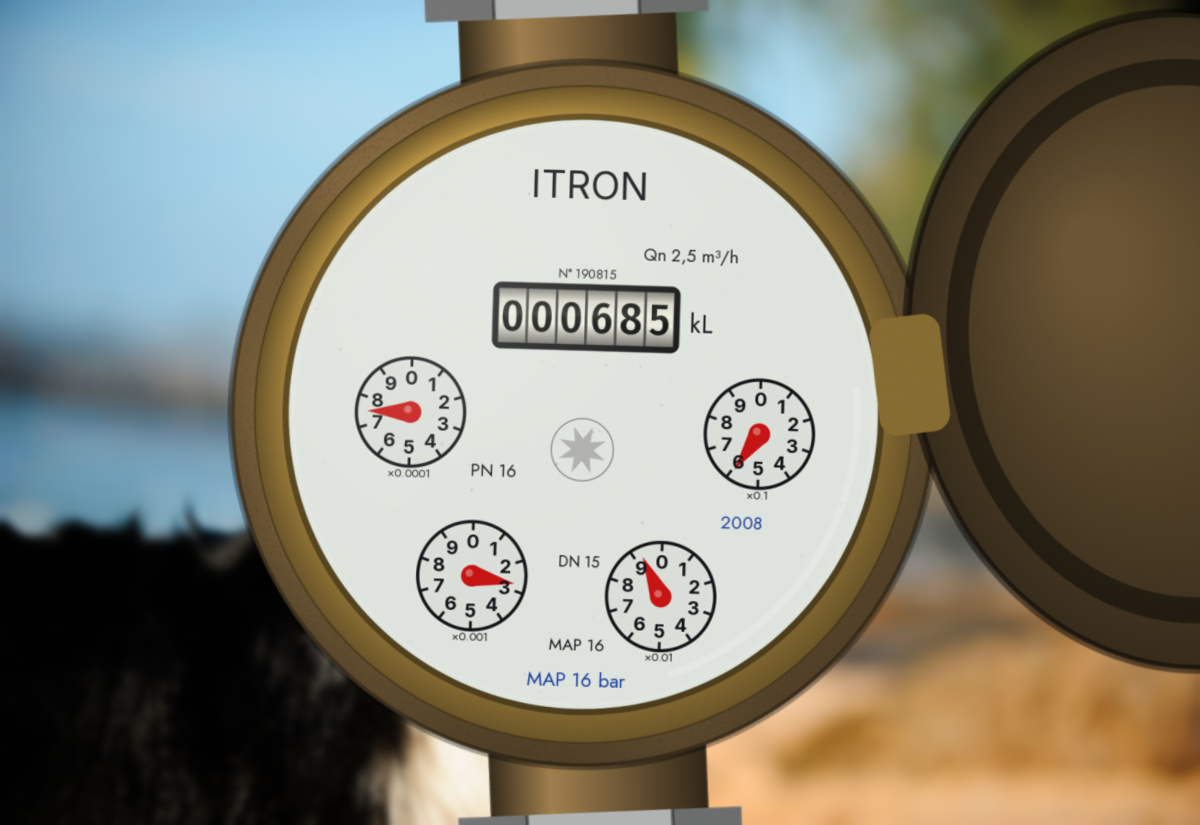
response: 685.5927; kL
